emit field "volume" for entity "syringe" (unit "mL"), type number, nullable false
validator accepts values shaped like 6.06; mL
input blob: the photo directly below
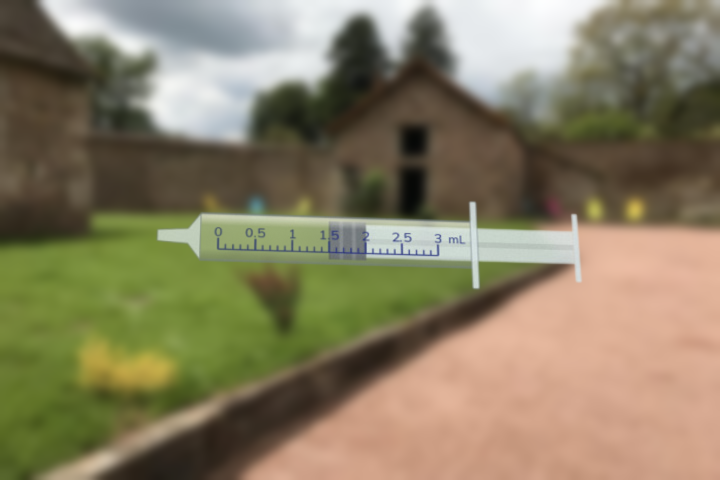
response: 1.5; mL
